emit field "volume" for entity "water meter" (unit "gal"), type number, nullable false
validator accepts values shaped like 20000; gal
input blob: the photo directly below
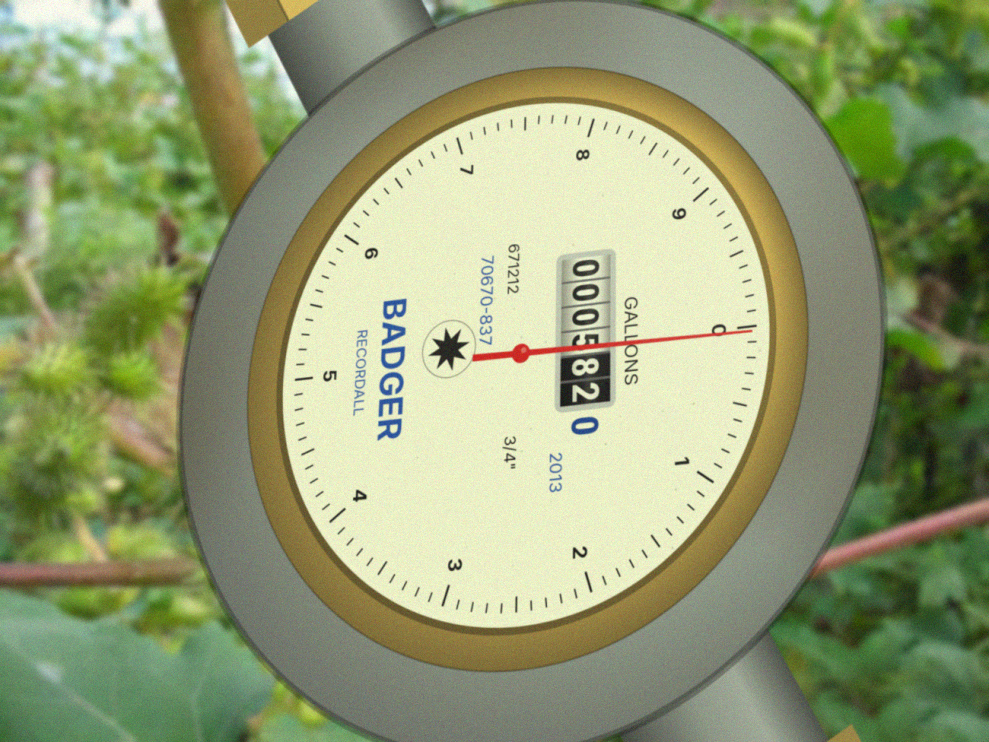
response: 5820.0; gal
